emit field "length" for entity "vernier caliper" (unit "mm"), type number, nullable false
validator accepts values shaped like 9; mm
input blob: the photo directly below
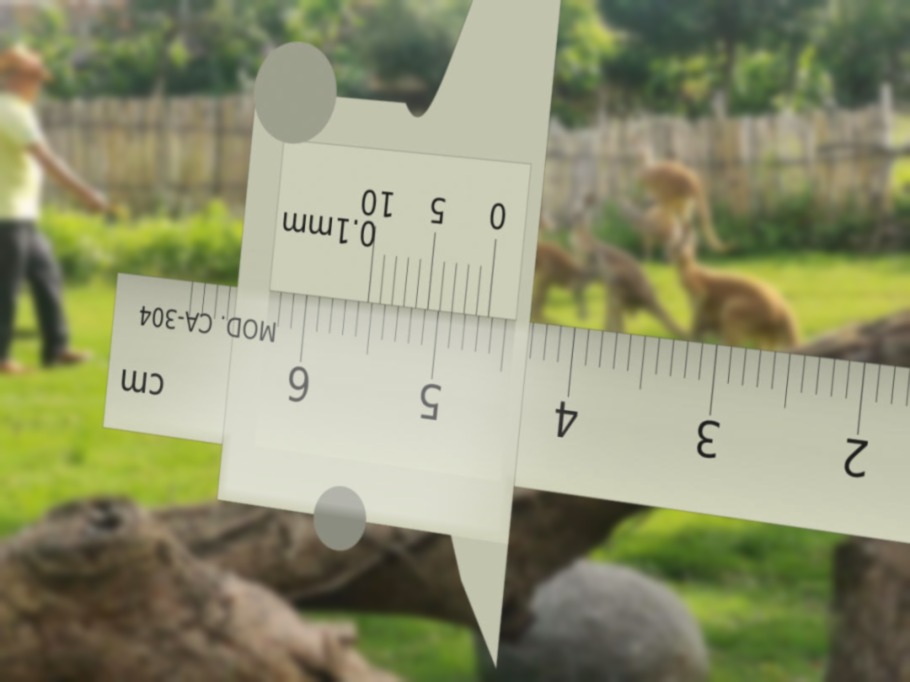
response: 46.3; mm
